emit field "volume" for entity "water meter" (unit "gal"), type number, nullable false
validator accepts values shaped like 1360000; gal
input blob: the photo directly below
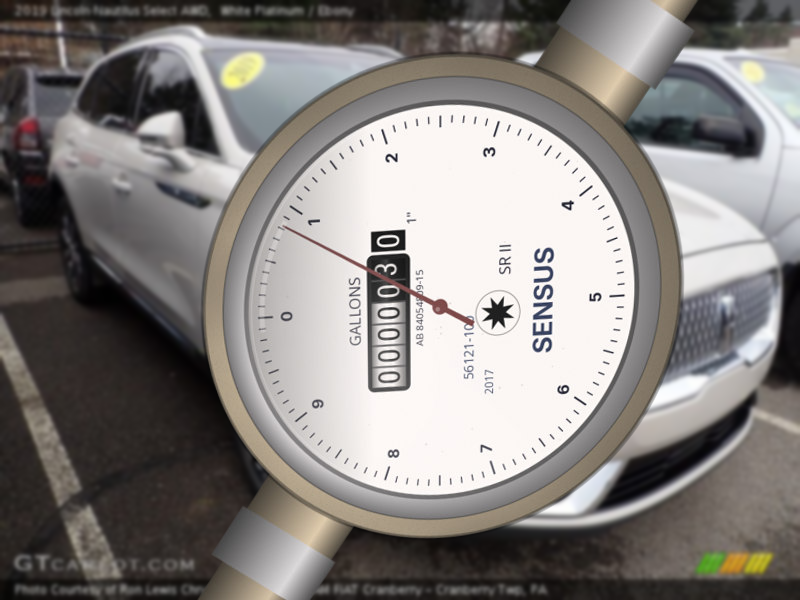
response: 30.8; gal
